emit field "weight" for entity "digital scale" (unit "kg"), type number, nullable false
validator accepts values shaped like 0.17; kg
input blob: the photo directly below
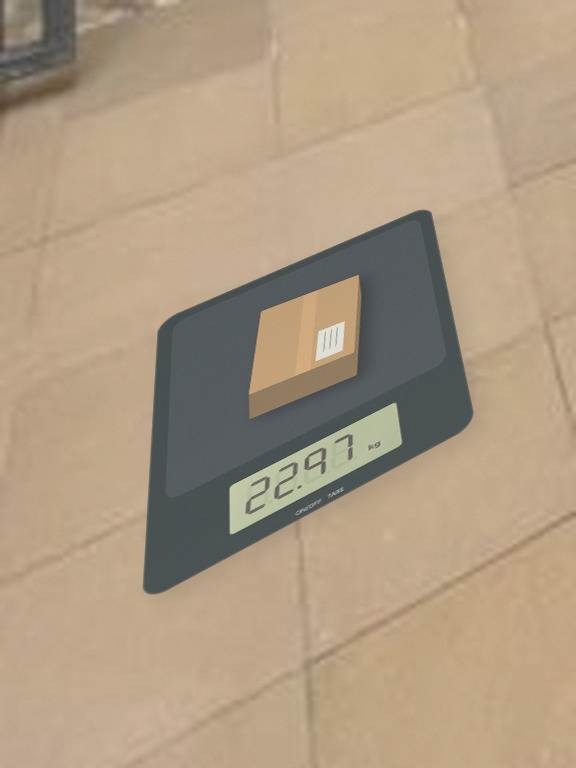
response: 22.97; kg
